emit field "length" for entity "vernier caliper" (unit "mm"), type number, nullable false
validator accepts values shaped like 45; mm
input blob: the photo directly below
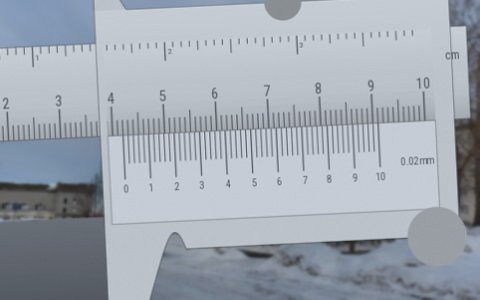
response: 42.0; mm
